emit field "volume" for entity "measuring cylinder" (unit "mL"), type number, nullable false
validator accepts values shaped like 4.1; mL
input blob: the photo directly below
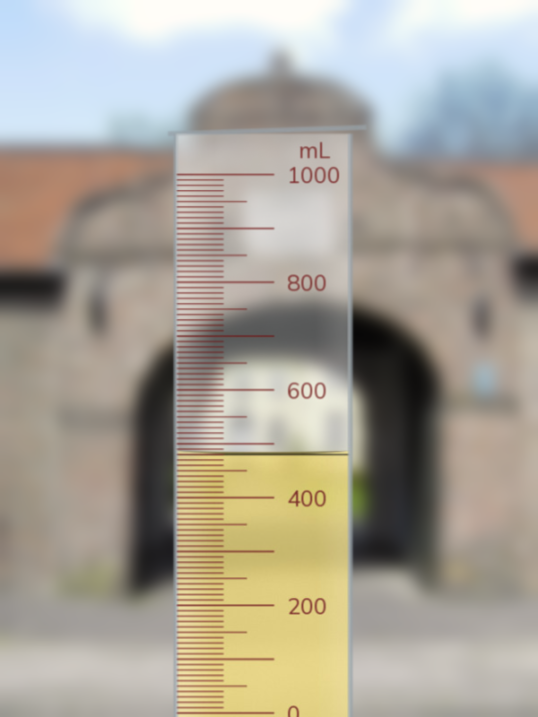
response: 480; mL
